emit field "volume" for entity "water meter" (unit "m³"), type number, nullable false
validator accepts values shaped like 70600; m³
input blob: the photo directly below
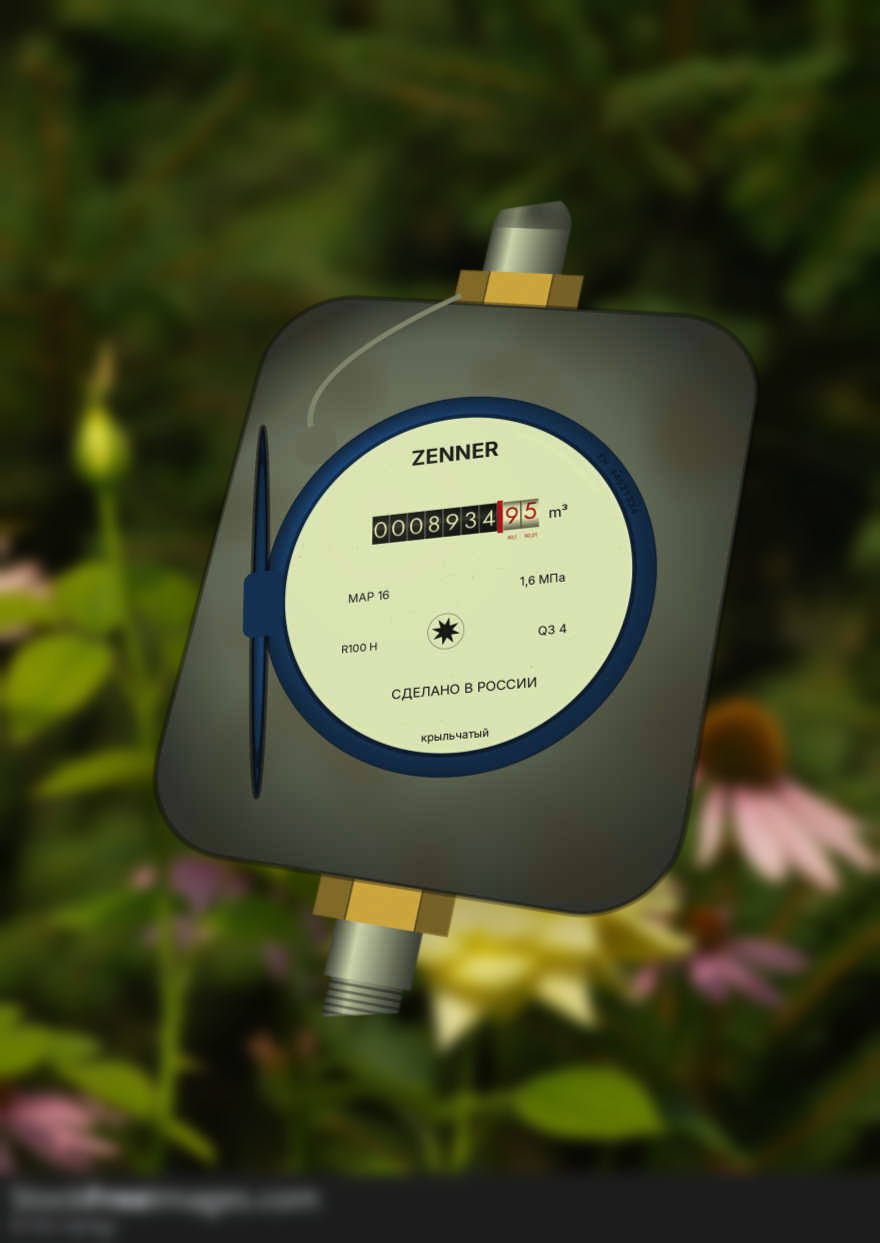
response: 8934.95; m³
